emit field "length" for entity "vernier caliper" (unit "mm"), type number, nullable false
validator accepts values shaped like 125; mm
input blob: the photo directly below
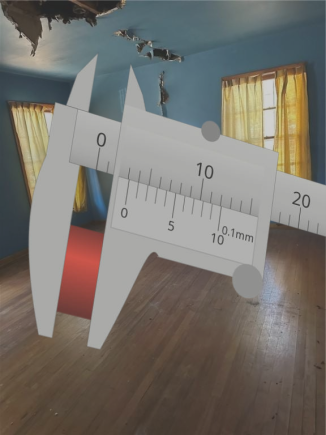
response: 3.1; mm
